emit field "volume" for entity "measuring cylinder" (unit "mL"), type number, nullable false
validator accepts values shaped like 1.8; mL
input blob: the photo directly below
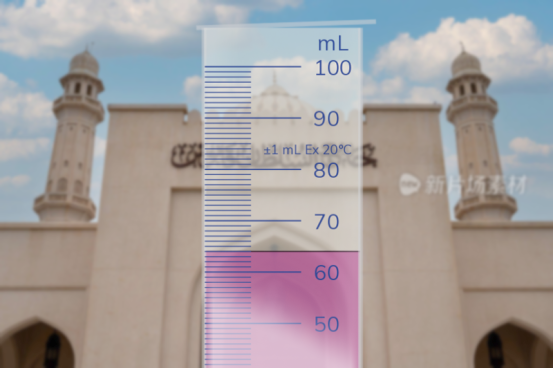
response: 64; mL
